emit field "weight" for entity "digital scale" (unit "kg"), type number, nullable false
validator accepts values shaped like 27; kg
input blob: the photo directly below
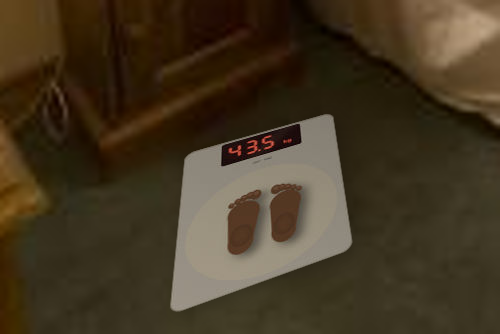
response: 43.5; kg
